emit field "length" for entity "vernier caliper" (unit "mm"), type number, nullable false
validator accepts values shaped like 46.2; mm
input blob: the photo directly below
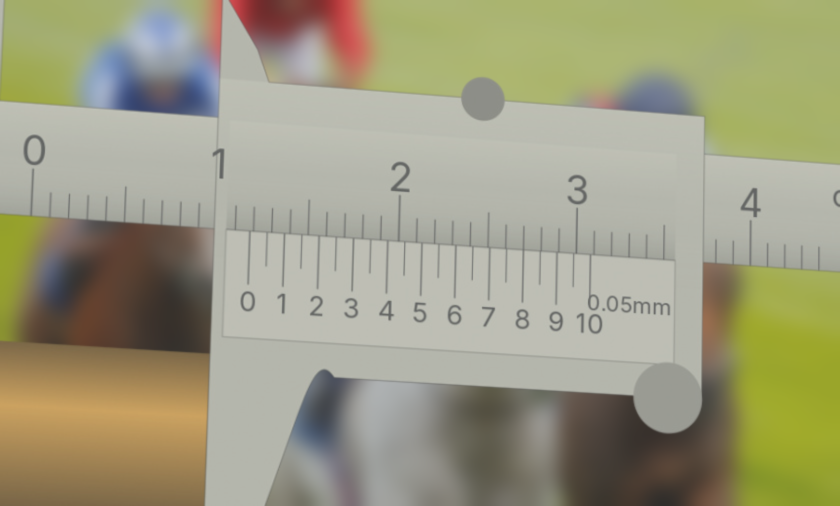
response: 11.8; mm
